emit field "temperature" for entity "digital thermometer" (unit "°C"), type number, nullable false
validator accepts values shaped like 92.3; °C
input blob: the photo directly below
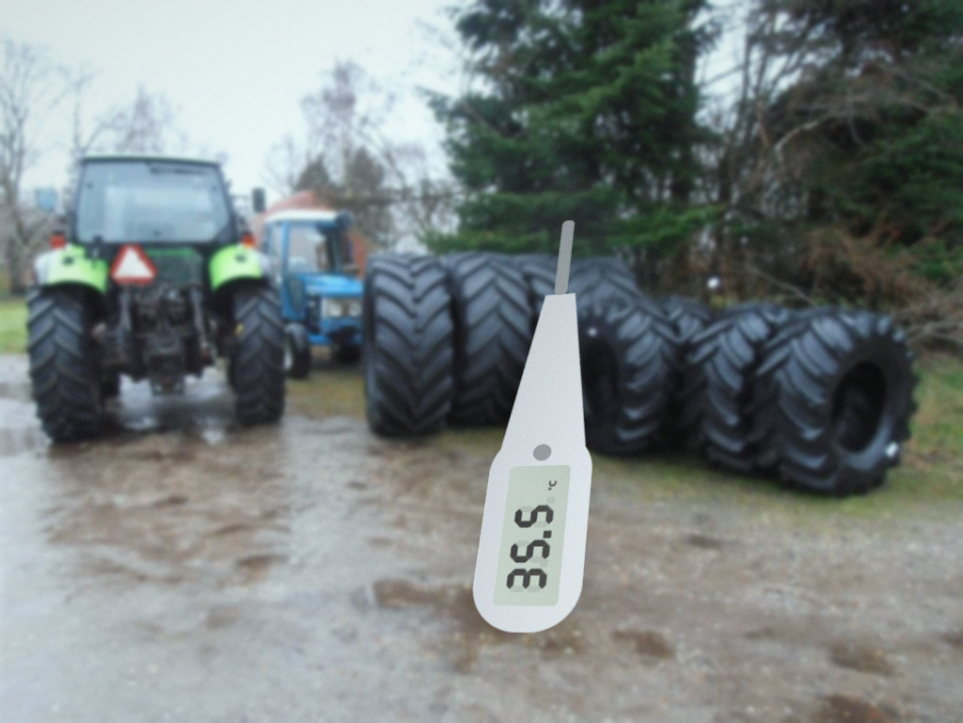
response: 35.5; °C
